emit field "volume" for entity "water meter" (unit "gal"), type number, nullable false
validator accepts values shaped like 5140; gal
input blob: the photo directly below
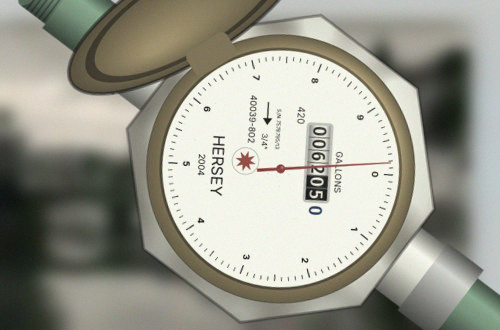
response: 62049.8; gal
